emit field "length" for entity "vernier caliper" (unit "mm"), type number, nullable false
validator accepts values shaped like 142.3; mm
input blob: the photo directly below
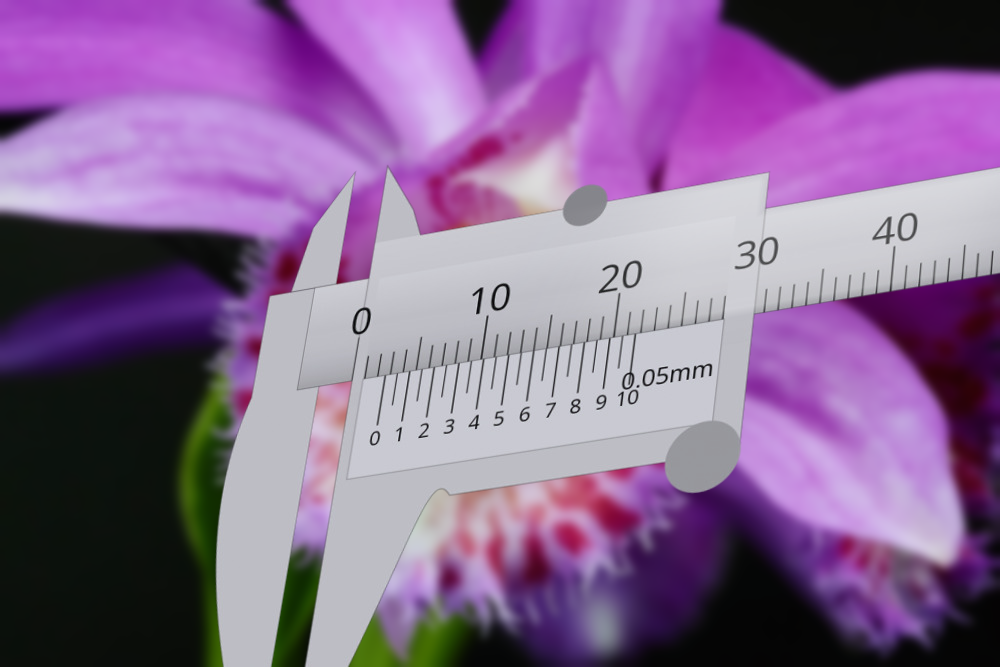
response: 2.6; mm
